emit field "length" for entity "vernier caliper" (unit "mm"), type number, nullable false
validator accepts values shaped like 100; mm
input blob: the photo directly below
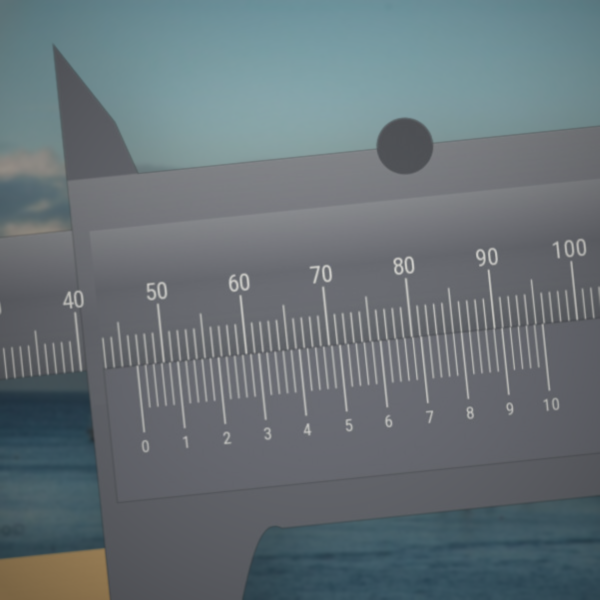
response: 46.8; mm
